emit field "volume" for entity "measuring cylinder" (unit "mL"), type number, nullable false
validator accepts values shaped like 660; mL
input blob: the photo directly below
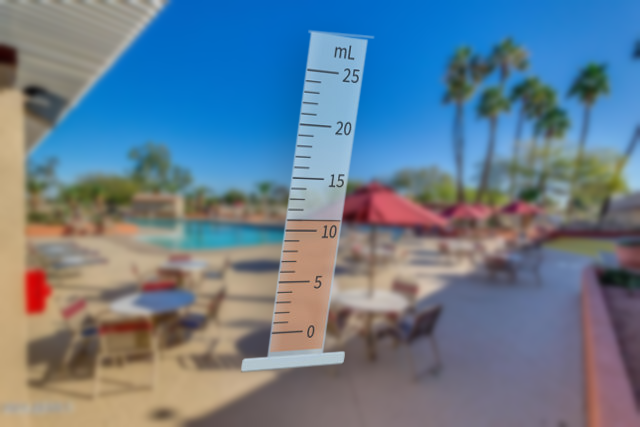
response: 11; mL
